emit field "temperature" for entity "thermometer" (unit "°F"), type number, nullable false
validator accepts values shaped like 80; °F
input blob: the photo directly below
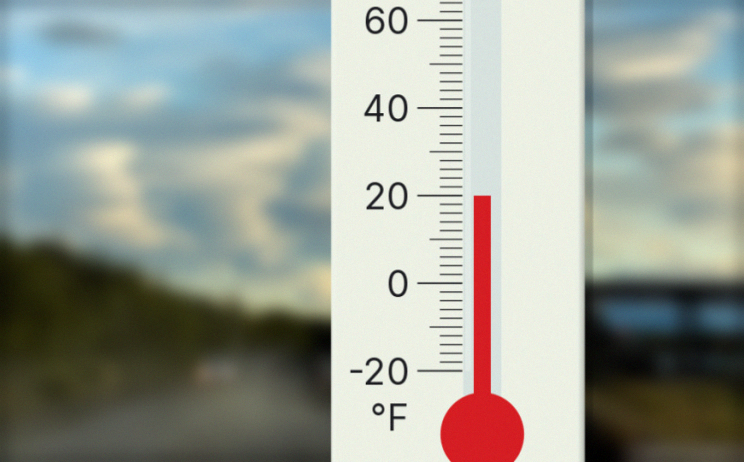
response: 20; °F
